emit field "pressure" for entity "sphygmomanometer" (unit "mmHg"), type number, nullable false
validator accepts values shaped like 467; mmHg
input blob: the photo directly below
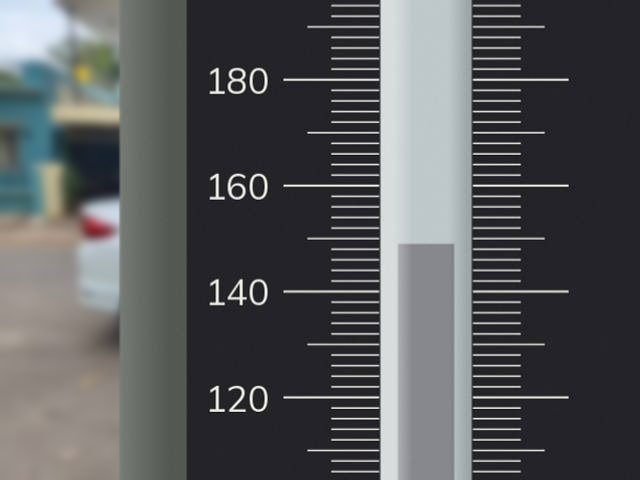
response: 149; mmHg
